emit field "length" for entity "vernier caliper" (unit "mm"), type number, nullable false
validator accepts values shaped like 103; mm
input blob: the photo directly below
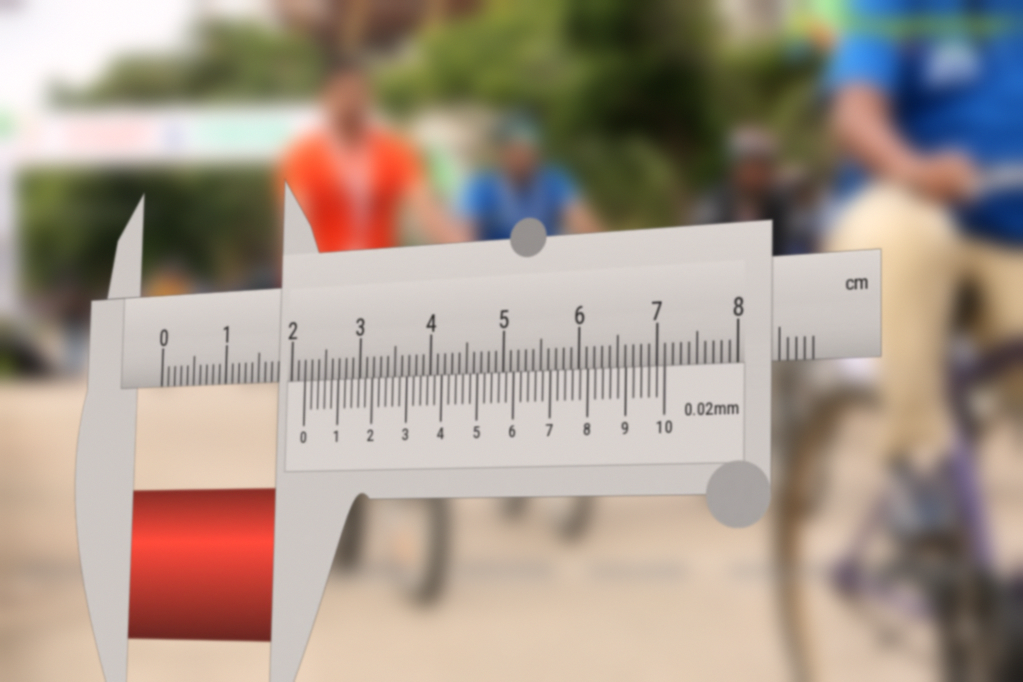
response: 22.0; mm
